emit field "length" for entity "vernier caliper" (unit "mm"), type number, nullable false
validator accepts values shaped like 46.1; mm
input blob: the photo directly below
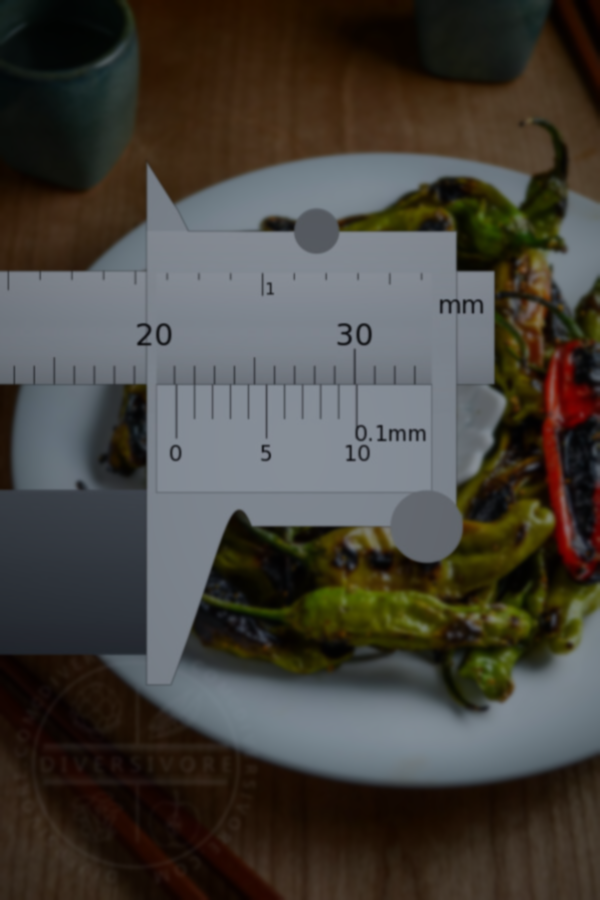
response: 21.1; mm
